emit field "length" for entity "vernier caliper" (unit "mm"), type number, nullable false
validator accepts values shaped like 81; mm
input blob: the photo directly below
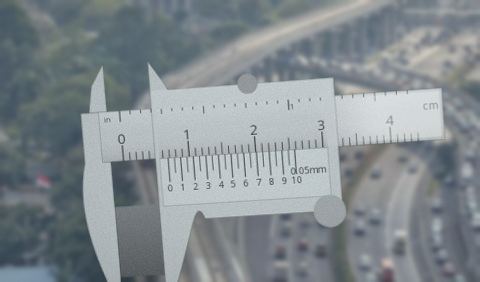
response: 6.8; mm
